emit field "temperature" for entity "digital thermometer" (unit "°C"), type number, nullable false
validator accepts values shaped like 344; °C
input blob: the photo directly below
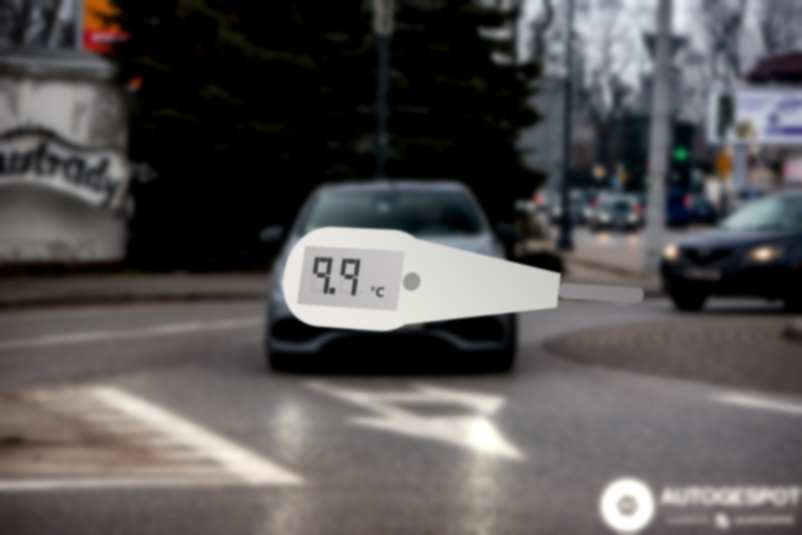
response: 9.9; °C
